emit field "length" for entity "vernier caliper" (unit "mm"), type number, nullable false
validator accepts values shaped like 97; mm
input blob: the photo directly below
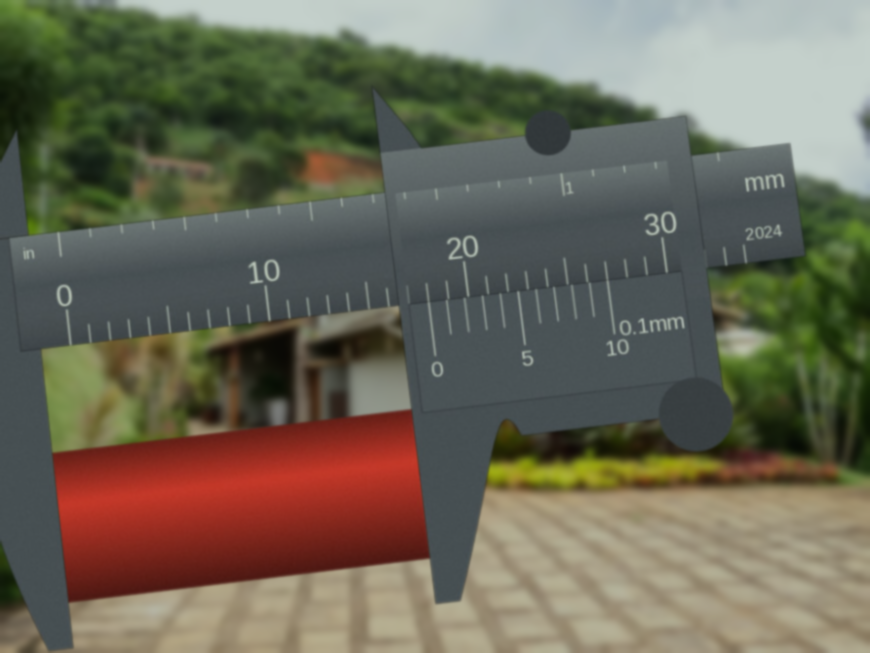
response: 18.0; mm
